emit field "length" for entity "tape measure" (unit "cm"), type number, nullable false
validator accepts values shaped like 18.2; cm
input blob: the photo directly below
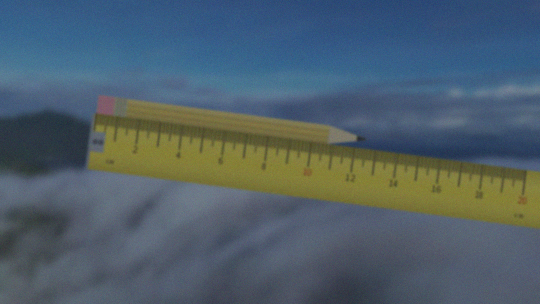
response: 12.5; cm
